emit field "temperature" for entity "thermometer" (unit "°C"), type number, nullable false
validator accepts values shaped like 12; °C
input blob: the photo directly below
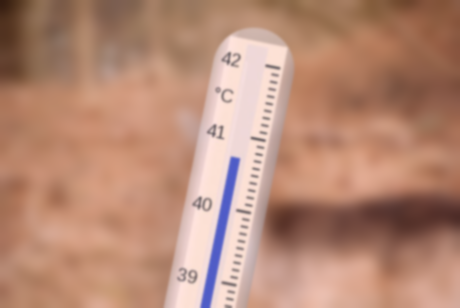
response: 40.7; °C
